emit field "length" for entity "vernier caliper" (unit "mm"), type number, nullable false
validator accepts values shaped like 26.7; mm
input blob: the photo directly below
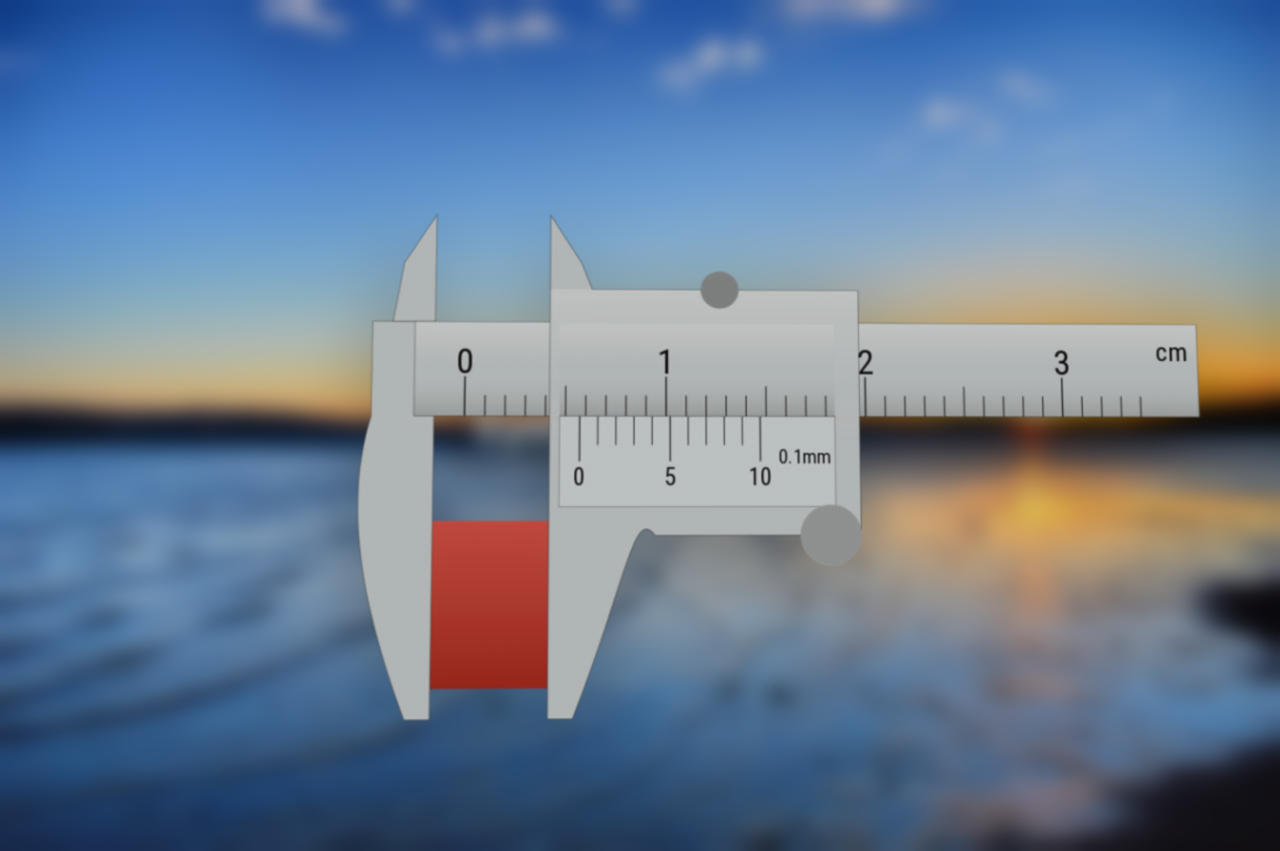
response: 5.7; mm
